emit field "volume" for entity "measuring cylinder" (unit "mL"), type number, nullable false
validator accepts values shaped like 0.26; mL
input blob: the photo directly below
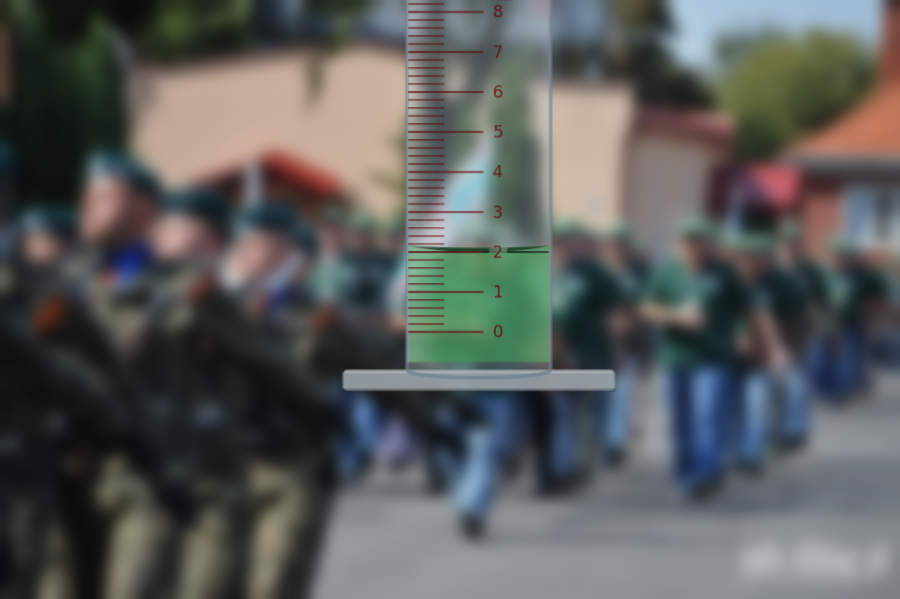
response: 2; mL
